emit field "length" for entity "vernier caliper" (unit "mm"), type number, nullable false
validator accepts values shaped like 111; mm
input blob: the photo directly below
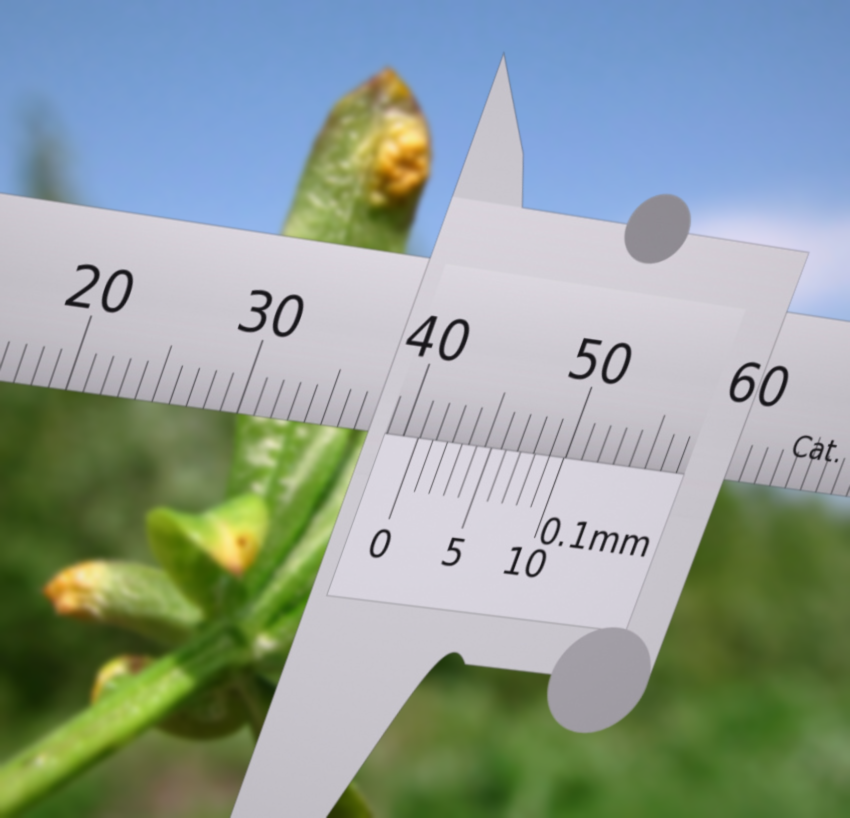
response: 40.9; mm
